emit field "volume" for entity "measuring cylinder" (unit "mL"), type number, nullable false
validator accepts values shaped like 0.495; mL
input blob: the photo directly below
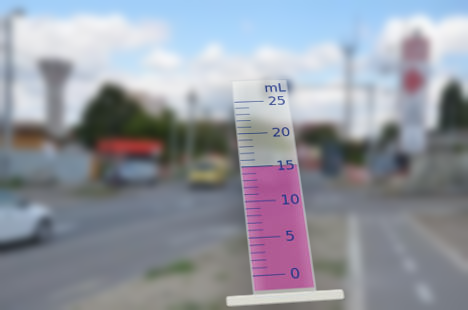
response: 15; mL
